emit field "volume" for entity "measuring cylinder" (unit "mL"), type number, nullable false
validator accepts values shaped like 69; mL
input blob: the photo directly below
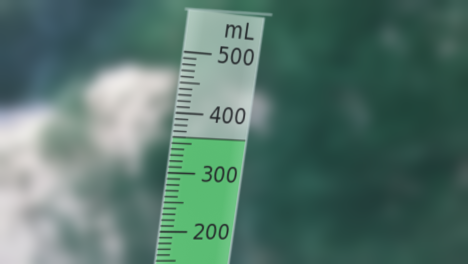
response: 360; mL
